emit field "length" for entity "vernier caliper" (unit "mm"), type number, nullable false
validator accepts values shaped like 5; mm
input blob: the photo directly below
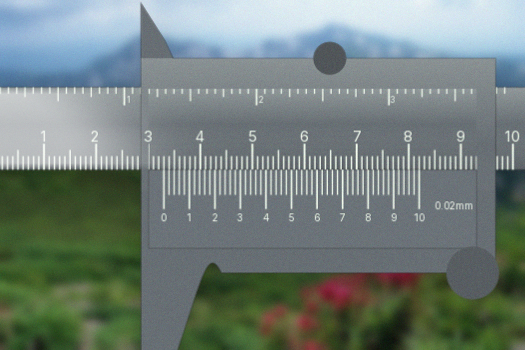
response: 33.0; mm
